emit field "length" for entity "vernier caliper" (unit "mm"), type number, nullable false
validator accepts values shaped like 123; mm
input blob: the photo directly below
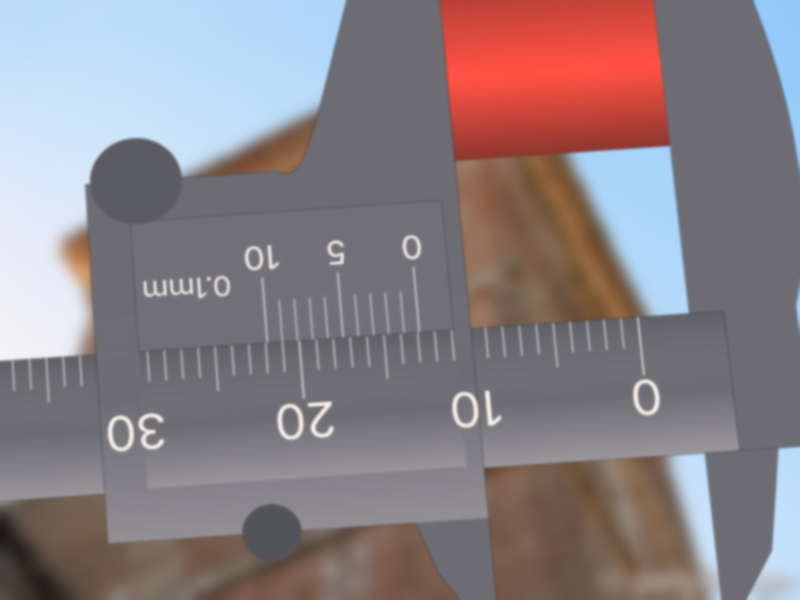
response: 12.9; mm
